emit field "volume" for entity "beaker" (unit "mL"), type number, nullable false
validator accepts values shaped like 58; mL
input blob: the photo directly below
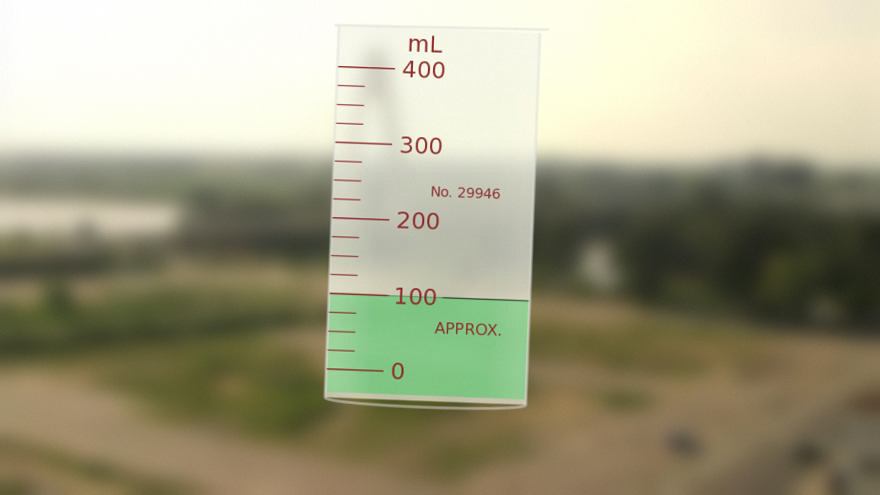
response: 100; mL
